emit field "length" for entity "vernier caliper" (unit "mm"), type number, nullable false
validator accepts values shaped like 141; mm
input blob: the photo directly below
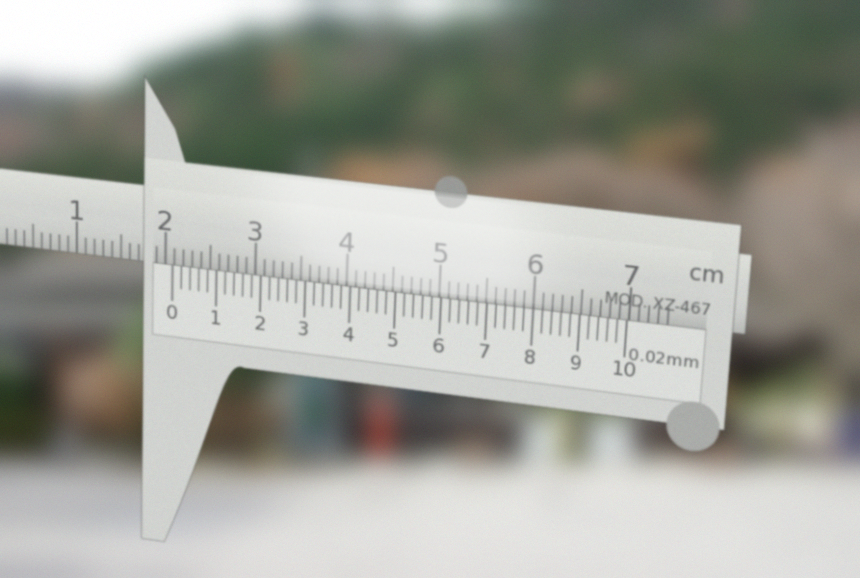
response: 20.8; mm
